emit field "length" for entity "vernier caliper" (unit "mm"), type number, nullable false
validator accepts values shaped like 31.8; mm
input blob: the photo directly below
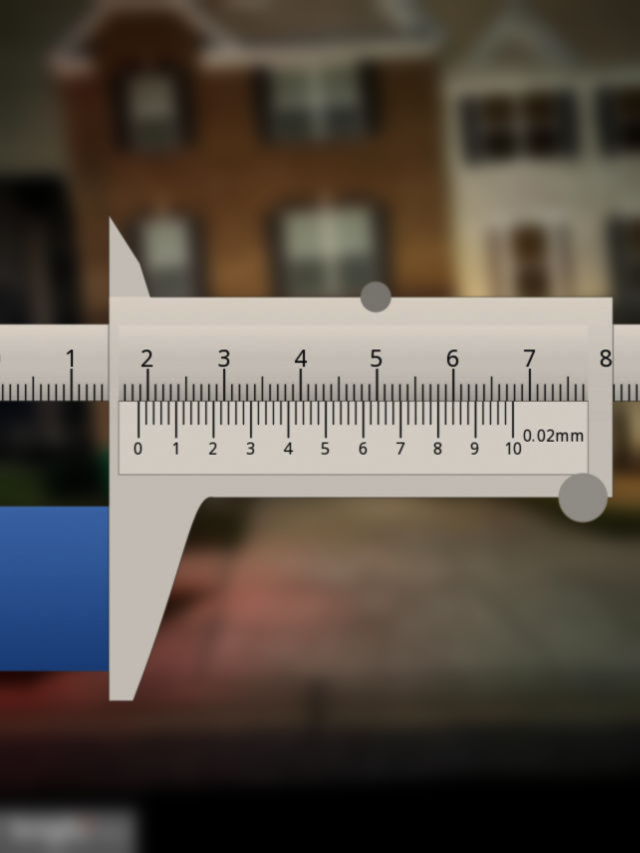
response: 18.8; mm
